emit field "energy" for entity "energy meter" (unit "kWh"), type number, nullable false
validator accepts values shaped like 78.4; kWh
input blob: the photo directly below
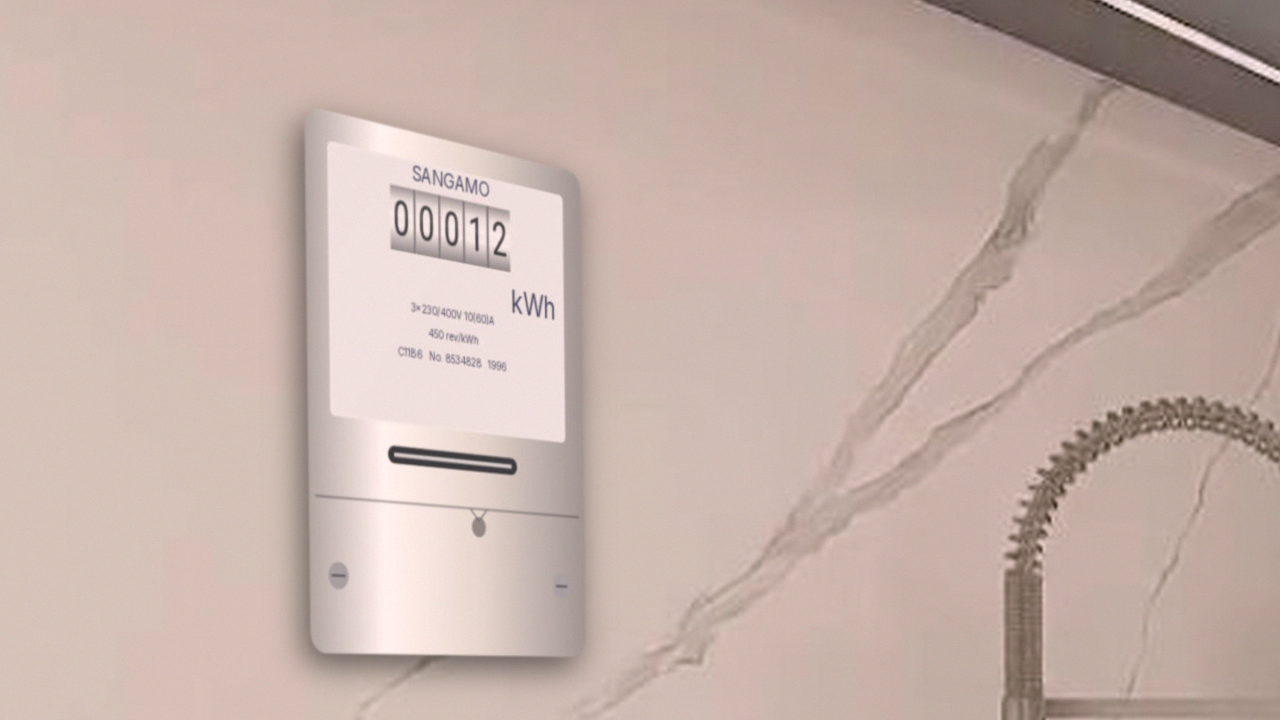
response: 12; kWh
